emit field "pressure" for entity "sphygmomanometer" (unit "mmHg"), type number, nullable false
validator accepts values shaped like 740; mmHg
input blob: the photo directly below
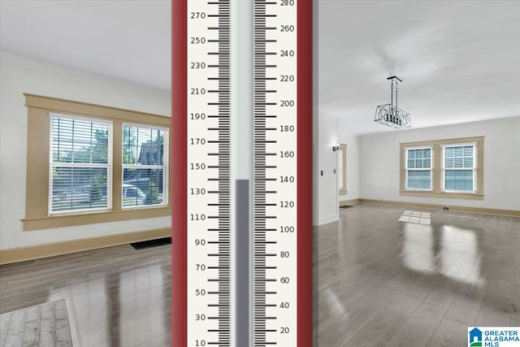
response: 140; mmHg
